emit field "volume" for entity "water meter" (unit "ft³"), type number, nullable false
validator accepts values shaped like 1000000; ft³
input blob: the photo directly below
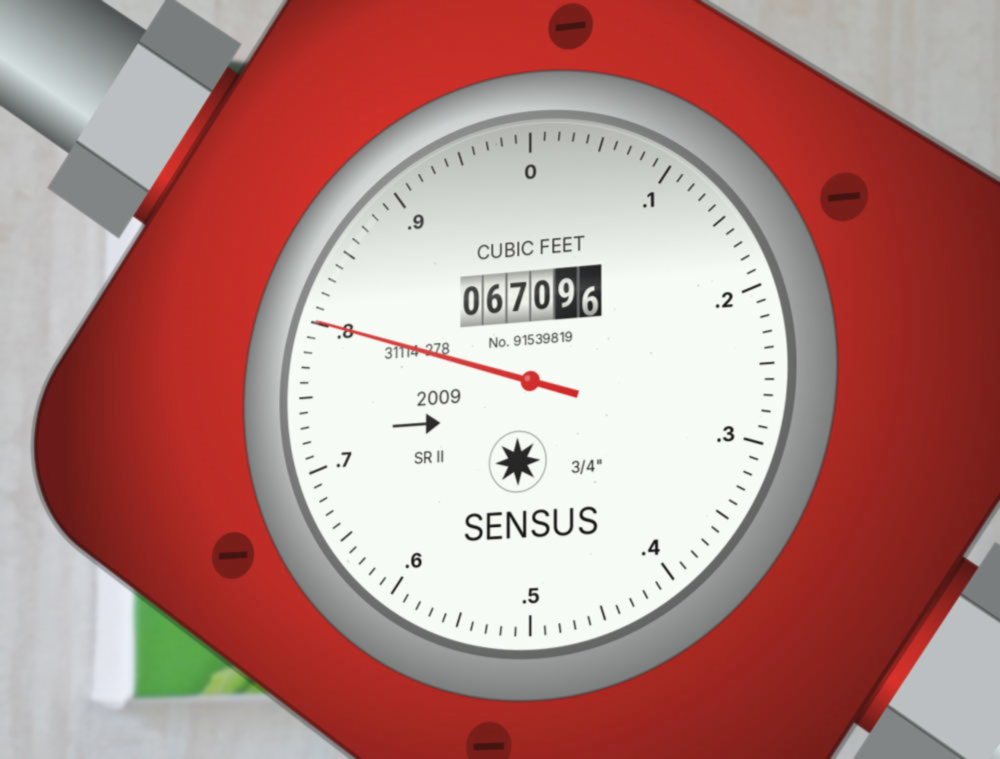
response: 67095.80; ft³
